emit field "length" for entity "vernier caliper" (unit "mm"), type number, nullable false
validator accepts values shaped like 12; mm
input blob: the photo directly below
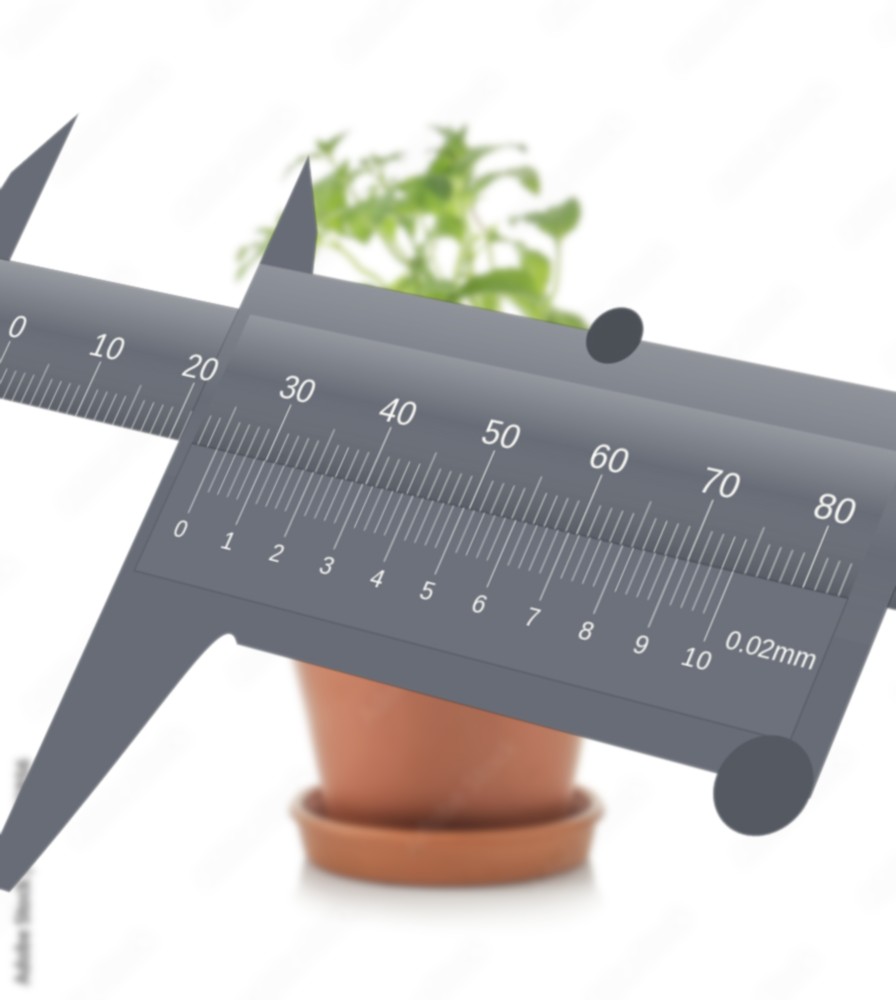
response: 25.0; mm
